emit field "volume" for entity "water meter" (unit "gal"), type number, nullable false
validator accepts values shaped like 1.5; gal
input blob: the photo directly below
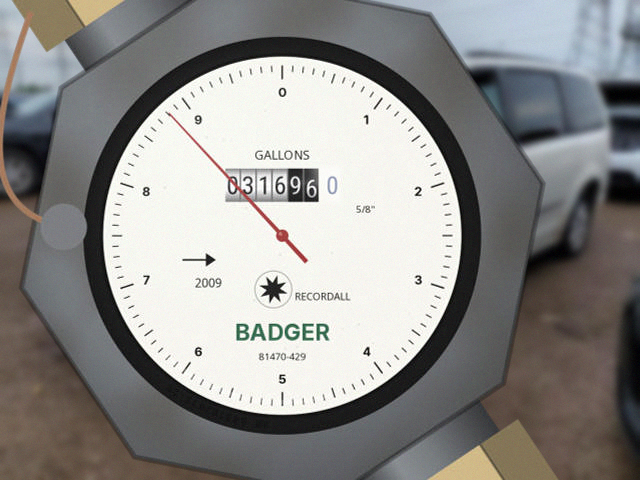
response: 316958.8; gal
